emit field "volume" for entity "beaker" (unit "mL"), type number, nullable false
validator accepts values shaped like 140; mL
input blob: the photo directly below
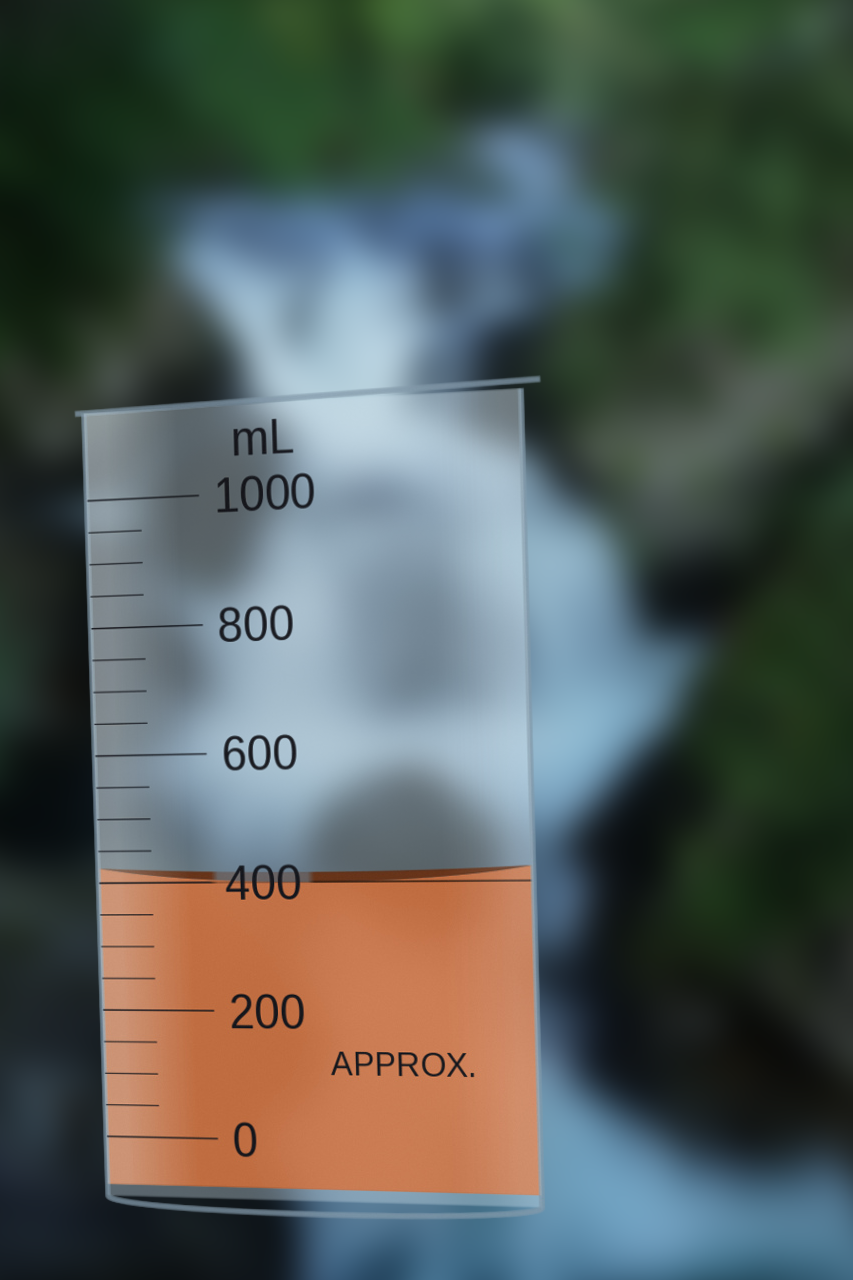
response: 400; mL
